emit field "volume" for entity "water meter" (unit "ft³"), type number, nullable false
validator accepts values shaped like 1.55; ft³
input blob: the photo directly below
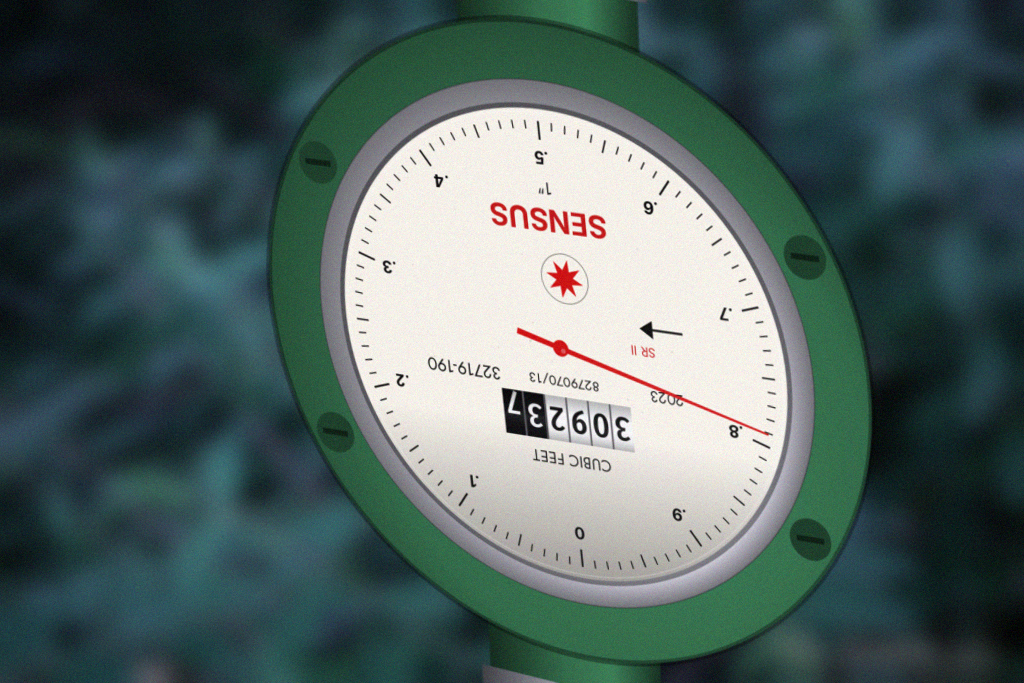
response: 309236.79; ft³
